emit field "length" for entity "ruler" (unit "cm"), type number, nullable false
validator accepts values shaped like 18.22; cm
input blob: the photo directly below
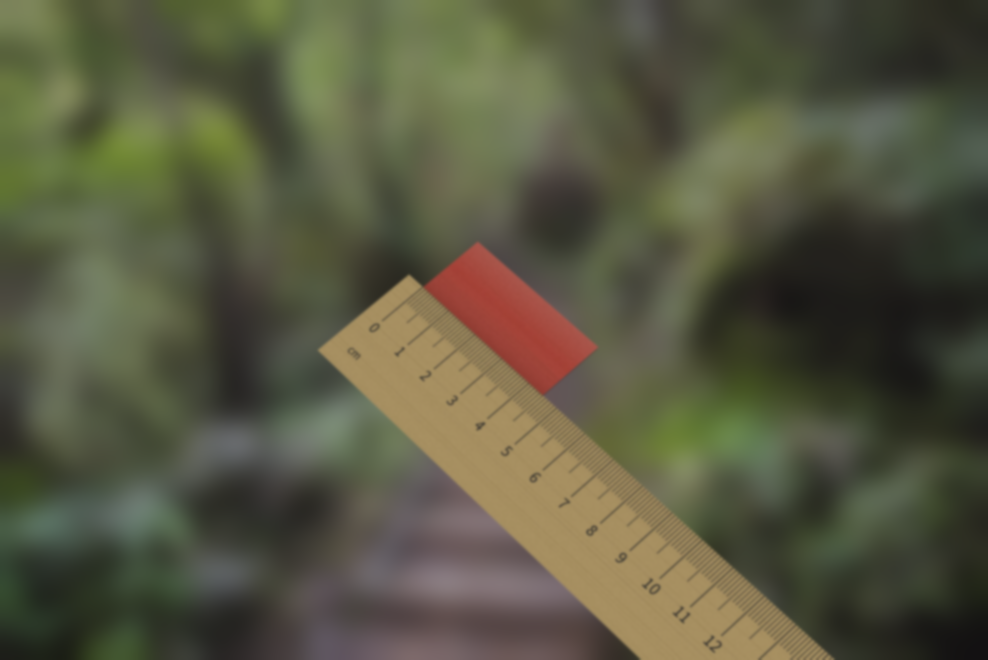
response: 4.5; cm
